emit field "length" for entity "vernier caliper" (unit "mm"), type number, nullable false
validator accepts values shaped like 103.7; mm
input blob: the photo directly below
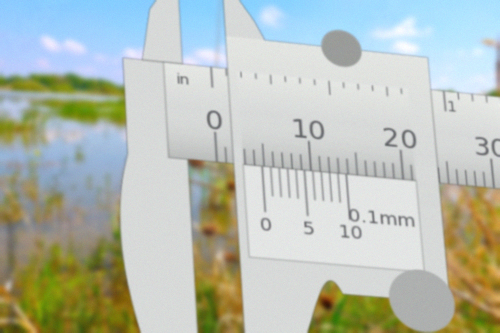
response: 4.8; mm
